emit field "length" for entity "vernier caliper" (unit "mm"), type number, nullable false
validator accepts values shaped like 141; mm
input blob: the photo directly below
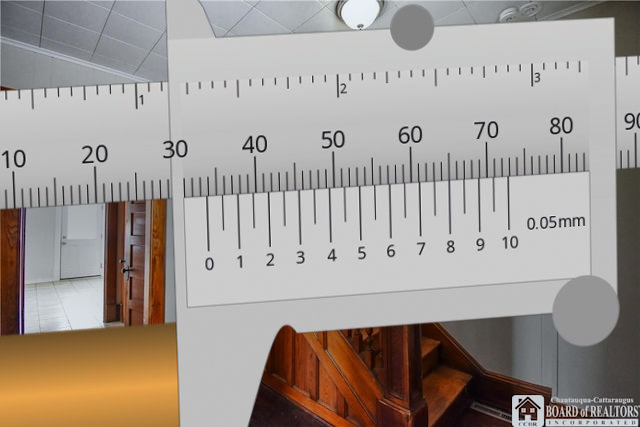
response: 33.8; mm
